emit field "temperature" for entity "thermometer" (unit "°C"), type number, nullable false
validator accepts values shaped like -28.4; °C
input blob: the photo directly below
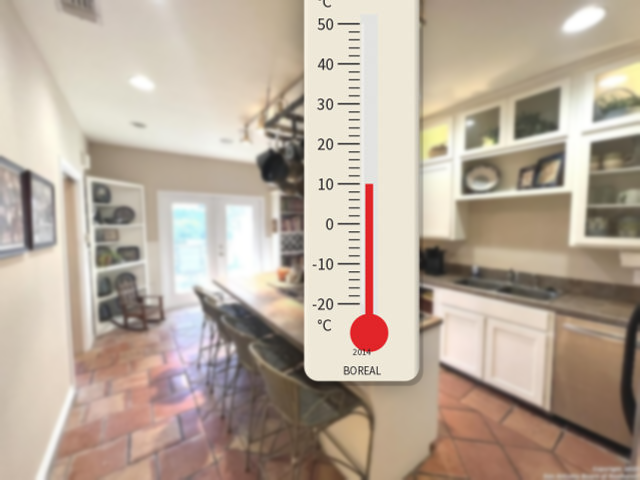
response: 10; °C
